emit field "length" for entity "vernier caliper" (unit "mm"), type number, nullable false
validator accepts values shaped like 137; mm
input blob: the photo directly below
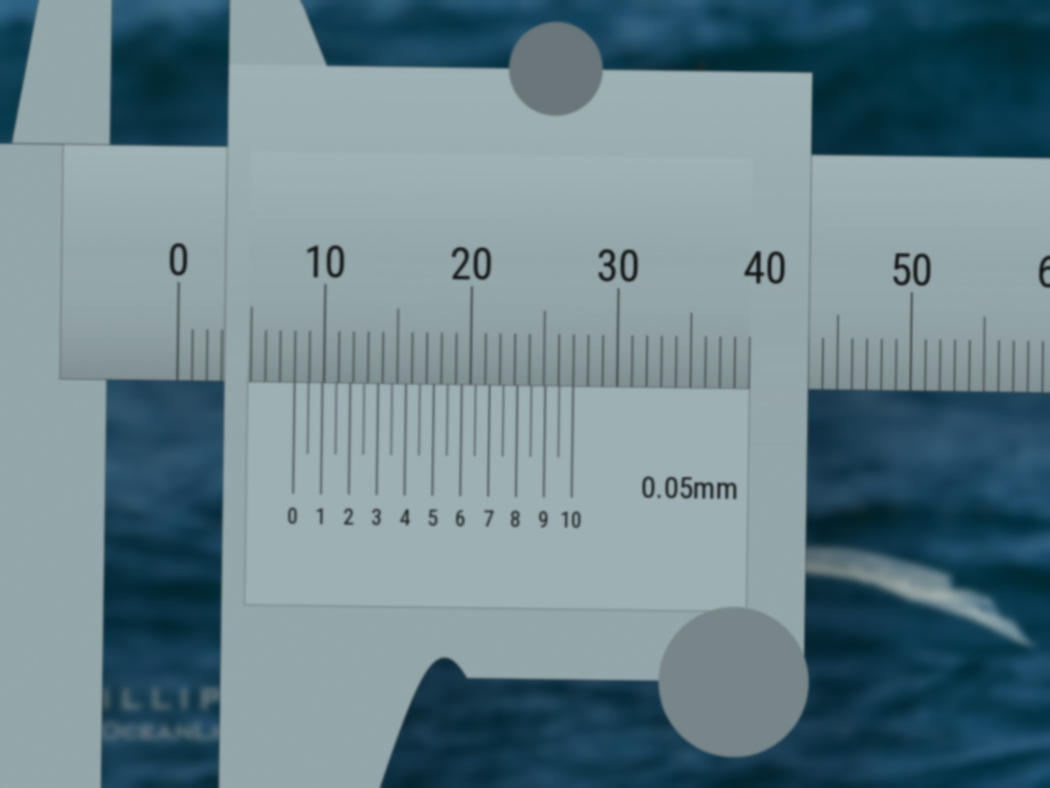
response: 8.0; mm
